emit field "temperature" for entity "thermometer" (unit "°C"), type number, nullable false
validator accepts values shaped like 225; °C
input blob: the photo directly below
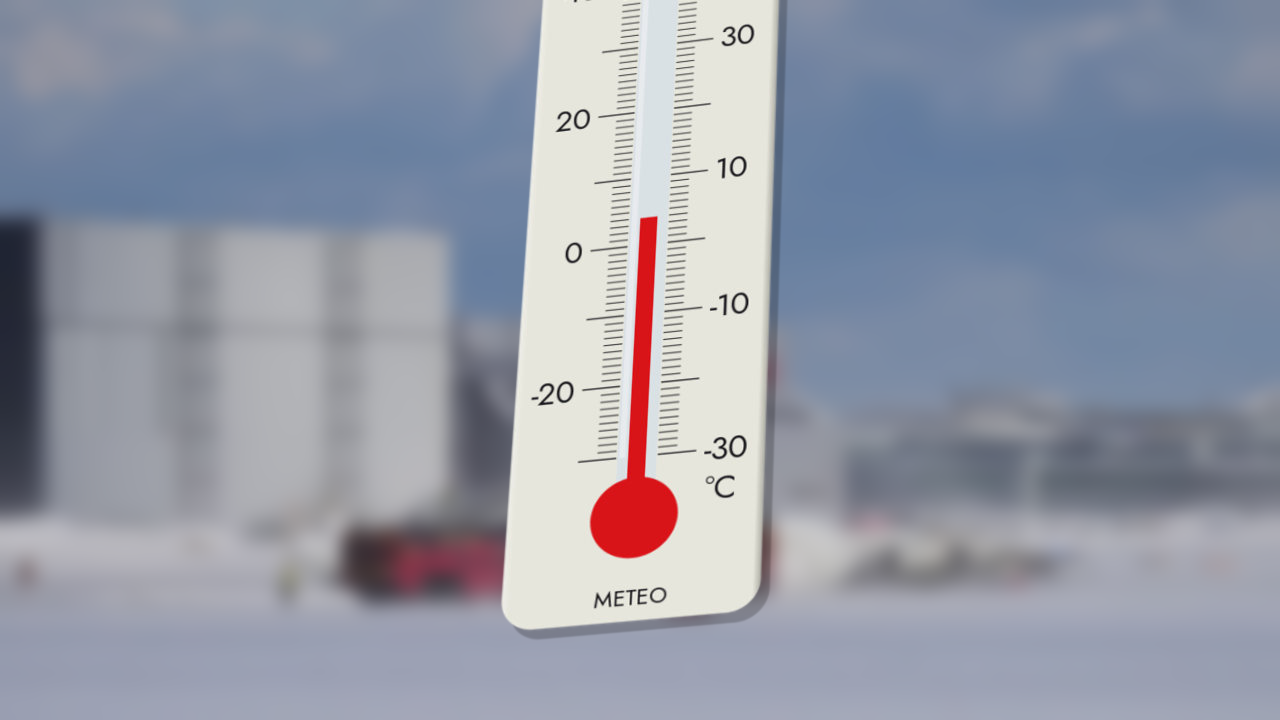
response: 4; °C
